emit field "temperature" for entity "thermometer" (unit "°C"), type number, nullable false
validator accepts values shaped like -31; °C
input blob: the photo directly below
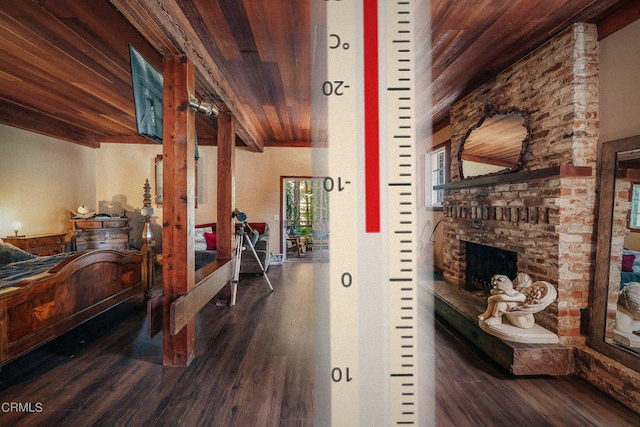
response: -5; °C
